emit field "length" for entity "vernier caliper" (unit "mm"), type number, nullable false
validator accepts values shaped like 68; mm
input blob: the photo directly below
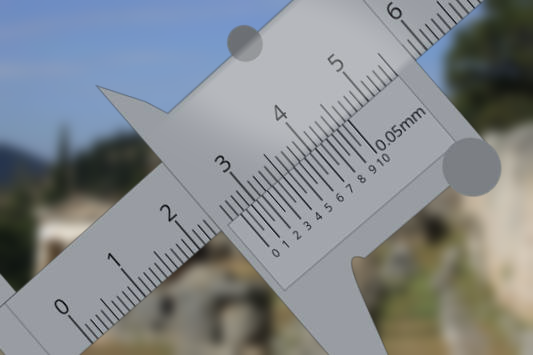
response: 27.4; mm
